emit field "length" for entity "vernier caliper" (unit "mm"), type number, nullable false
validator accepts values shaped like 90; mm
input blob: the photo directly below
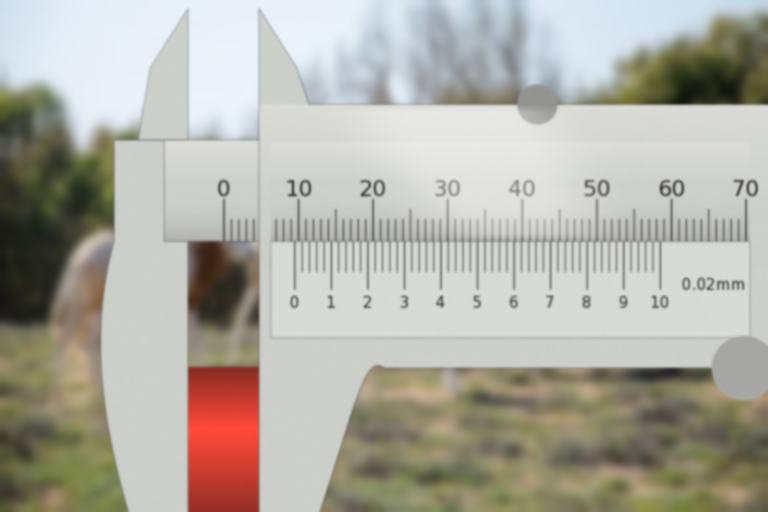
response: 9.5; mm
